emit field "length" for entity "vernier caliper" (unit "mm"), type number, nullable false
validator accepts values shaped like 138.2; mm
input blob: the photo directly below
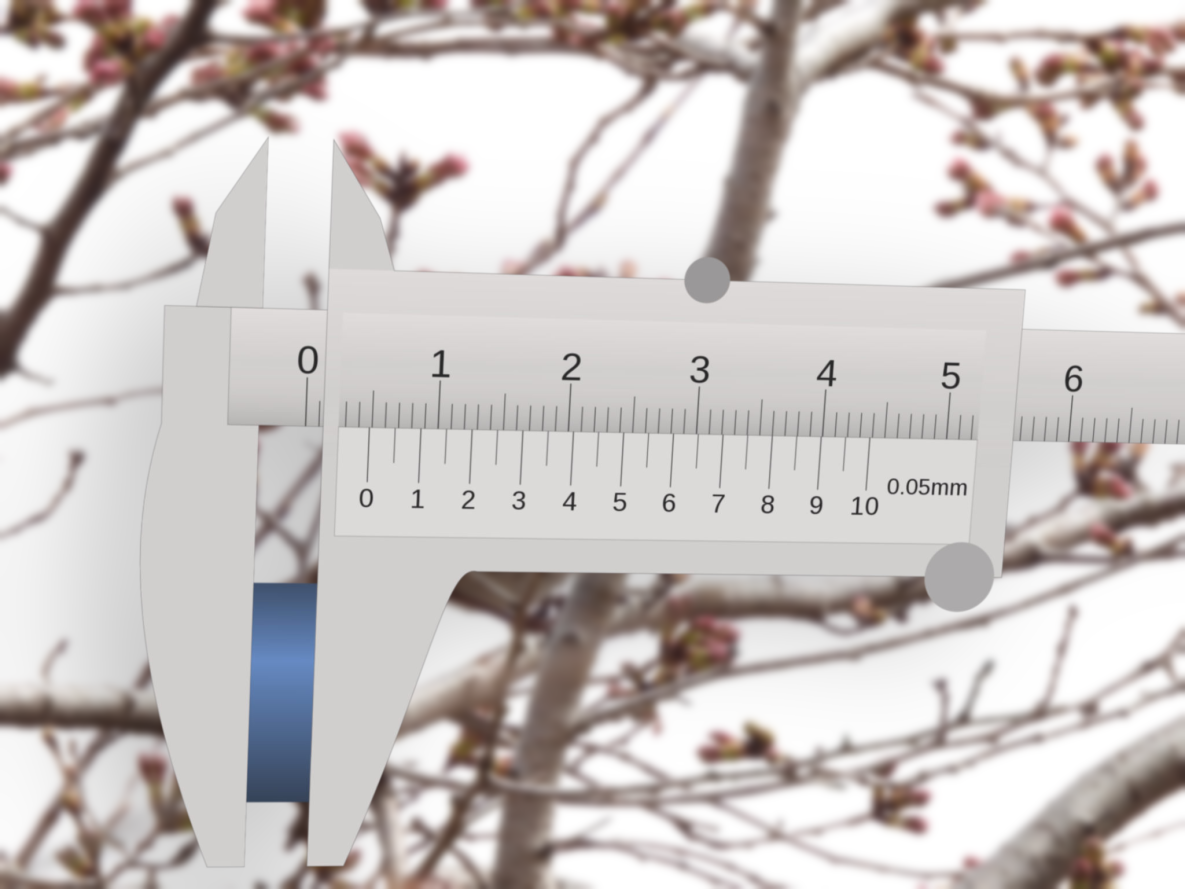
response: 4.8; mm
